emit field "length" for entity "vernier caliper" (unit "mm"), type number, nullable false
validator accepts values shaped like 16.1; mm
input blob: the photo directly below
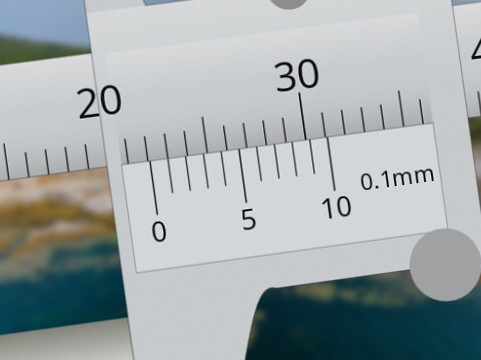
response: 22.1; mm
